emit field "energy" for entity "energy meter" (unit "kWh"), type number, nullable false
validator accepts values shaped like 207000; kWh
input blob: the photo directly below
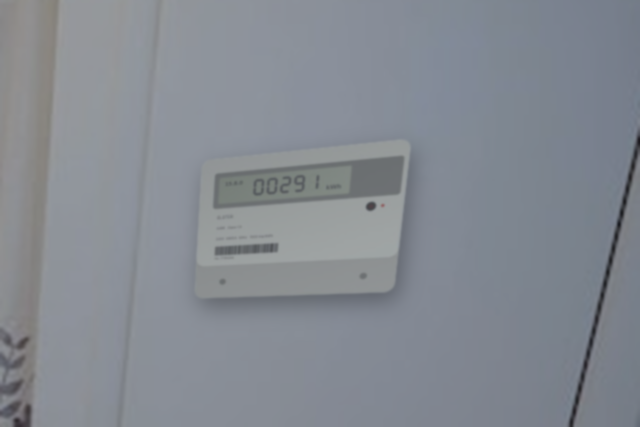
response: 291; kWh
